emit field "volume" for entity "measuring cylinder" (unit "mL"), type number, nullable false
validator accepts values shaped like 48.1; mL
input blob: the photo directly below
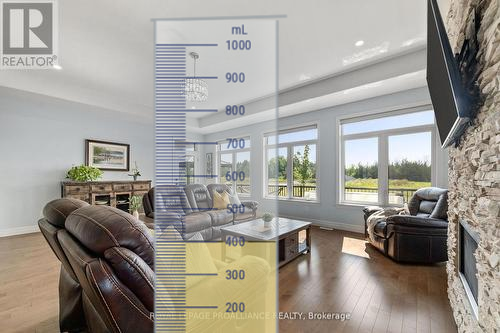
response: 400; mL
